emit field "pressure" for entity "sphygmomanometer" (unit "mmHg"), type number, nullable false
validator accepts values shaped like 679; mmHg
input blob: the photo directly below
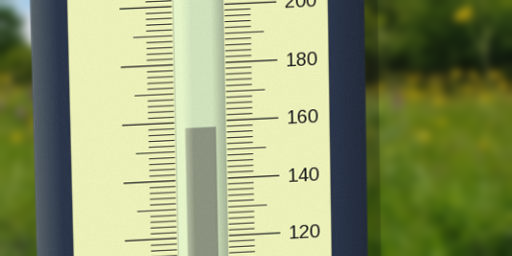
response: 158; mmHg
